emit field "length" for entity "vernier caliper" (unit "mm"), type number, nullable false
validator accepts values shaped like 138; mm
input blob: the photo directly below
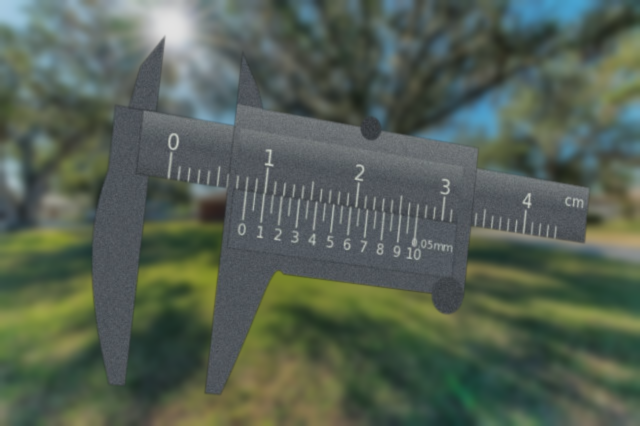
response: 8.0; mm
